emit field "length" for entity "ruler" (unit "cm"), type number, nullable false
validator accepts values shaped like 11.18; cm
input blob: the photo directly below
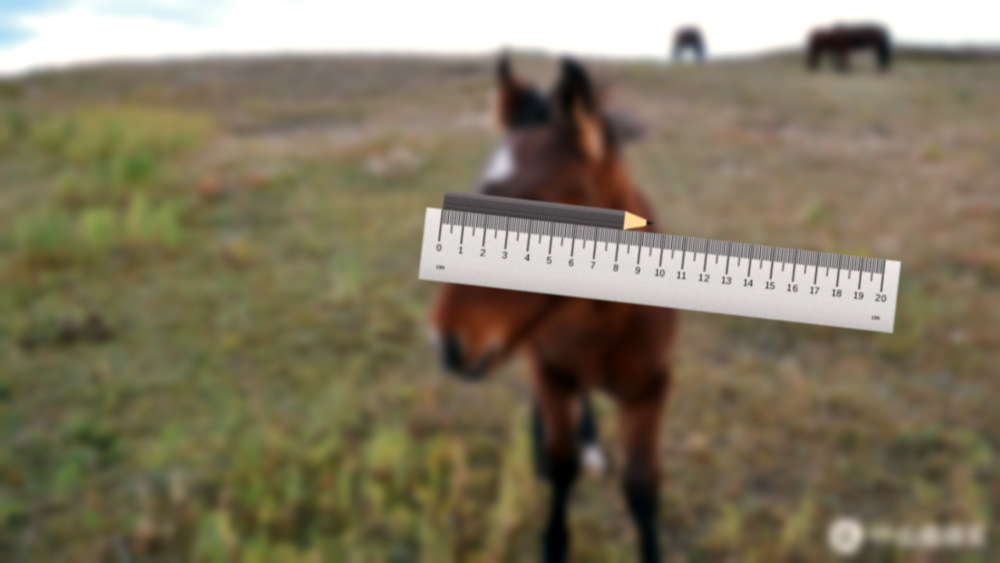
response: 9.5; cm
